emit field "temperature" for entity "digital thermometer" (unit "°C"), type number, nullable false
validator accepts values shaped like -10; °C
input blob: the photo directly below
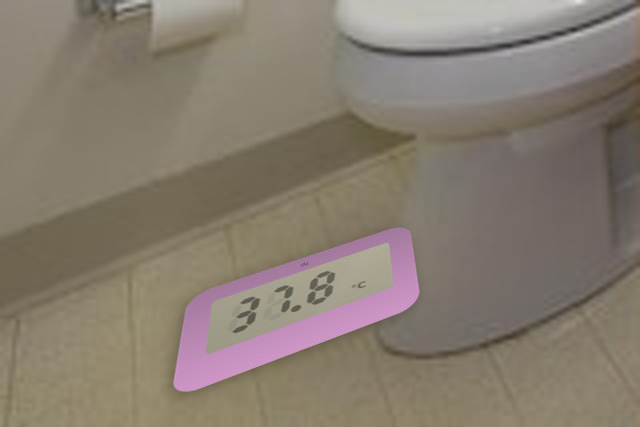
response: 37.8; °C
